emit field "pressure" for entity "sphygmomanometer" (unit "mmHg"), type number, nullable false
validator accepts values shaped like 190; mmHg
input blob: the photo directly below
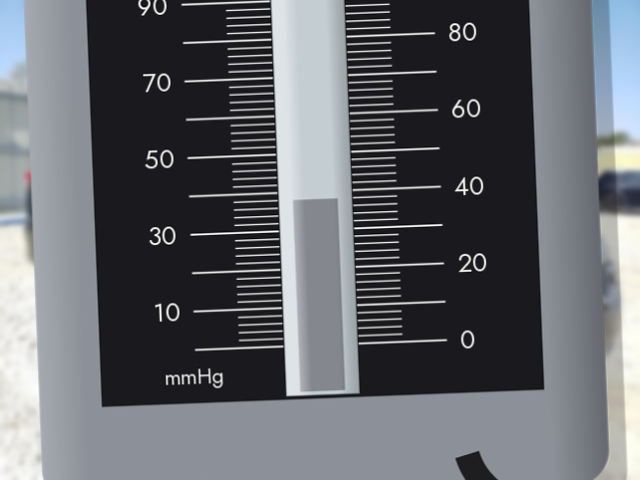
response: 38; mmHg
